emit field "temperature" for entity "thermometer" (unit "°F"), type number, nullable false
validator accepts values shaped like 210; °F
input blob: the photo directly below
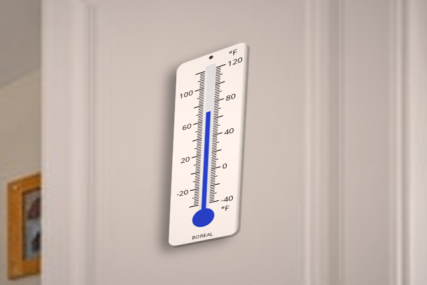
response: 70; °F
